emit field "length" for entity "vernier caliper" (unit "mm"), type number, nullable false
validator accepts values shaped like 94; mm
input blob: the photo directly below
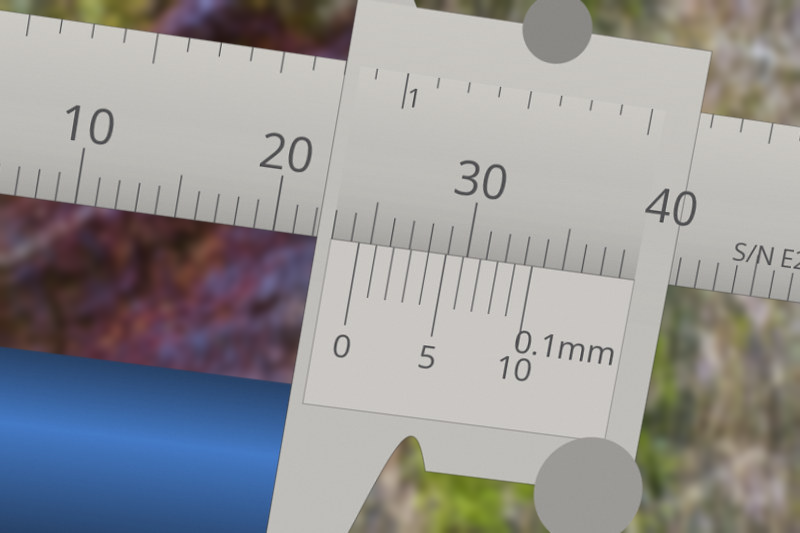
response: 24.4; mm
